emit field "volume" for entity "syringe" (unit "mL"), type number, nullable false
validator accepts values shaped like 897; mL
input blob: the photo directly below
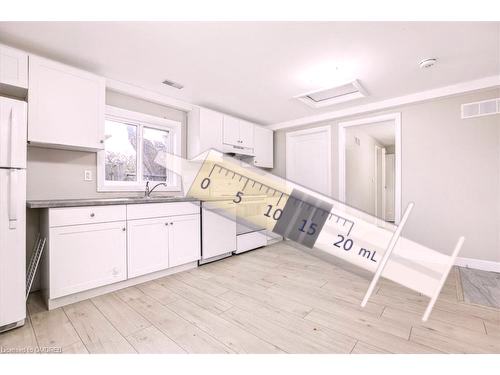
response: 11; mL
